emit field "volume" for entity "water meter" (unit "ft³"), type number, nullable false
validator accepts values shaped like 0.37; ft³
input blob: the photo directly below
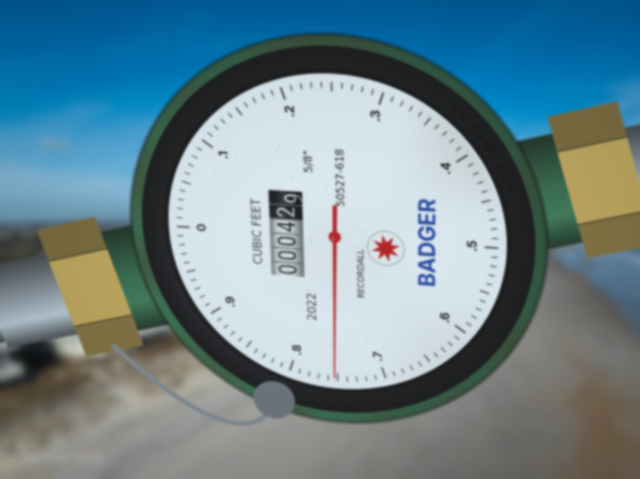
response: 428.75; ft³
